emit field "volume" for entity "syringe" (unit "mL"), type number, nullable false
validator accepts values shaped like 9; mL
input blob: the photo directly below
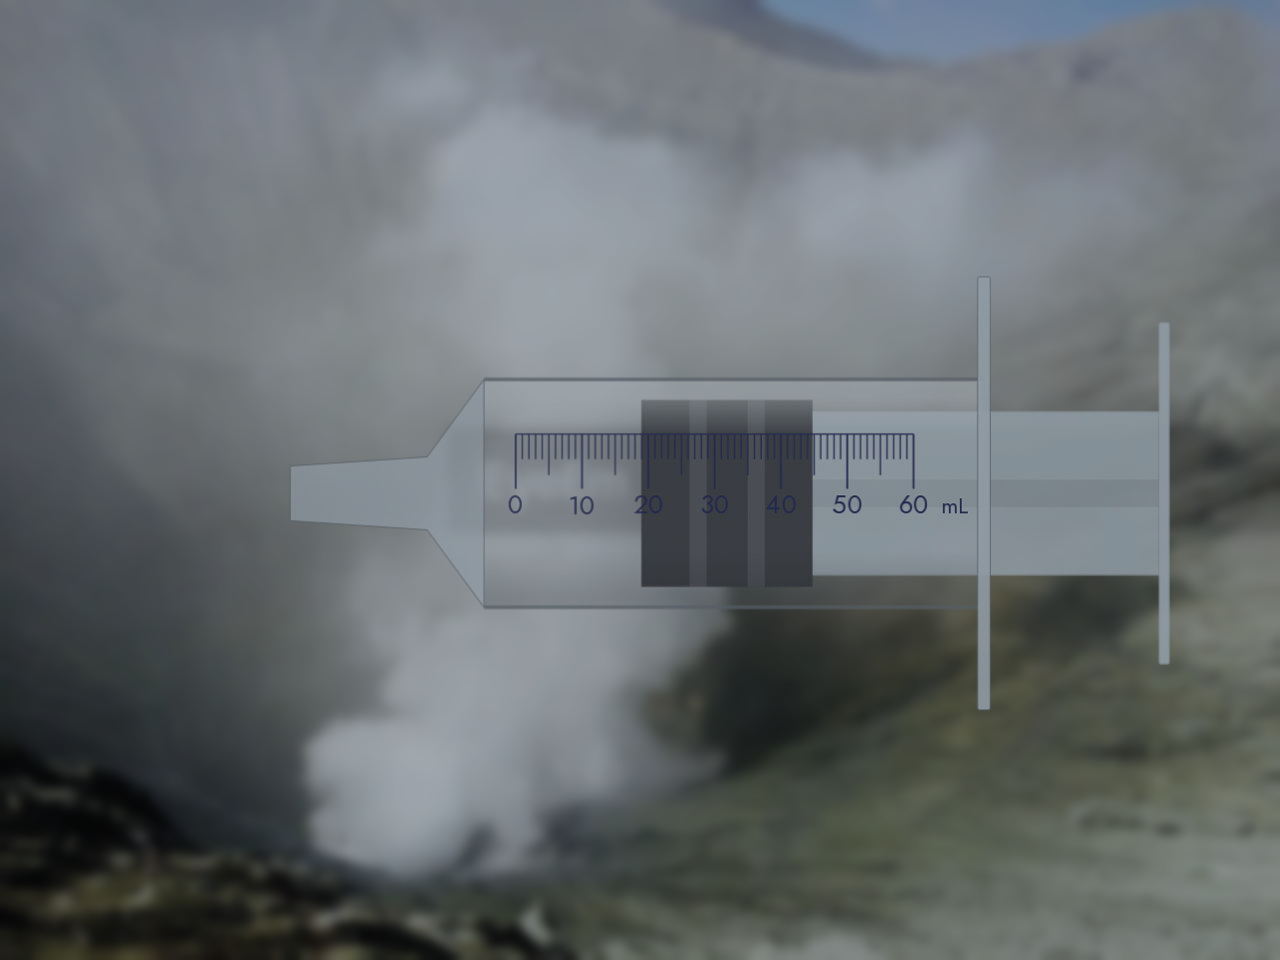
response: 19; mL
